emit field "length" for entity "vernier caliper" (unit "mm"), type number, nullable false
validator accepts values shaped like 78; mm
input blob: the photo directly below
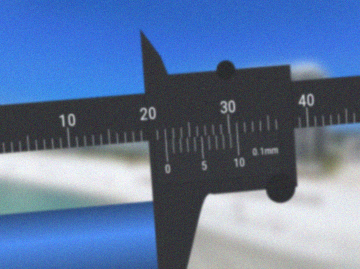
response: 22.0; mm
